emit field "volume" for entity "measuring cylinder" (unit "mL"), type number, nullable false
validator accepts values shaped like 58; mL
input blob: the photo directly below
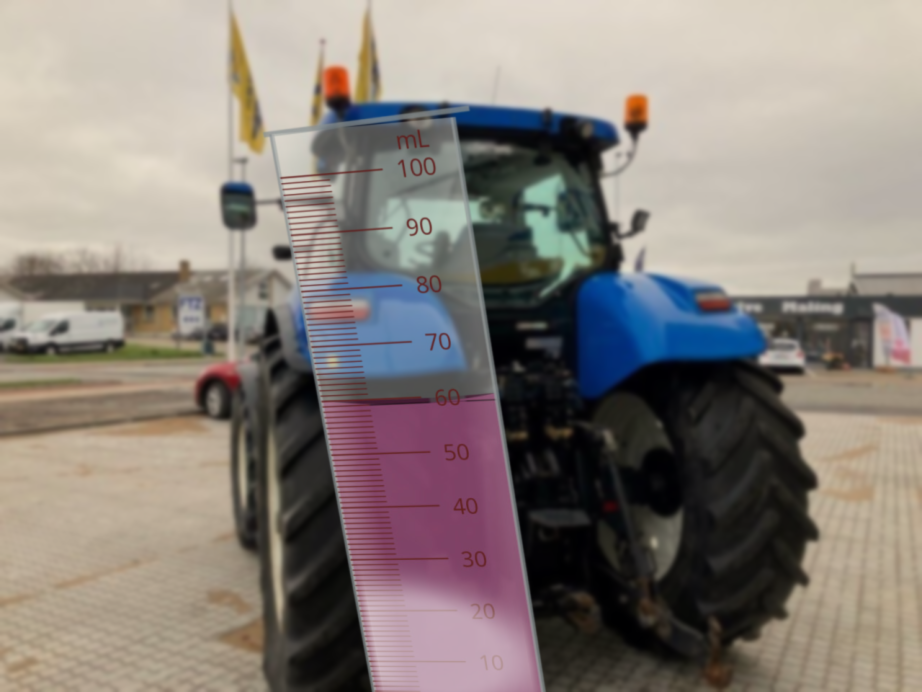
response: 59; mL
